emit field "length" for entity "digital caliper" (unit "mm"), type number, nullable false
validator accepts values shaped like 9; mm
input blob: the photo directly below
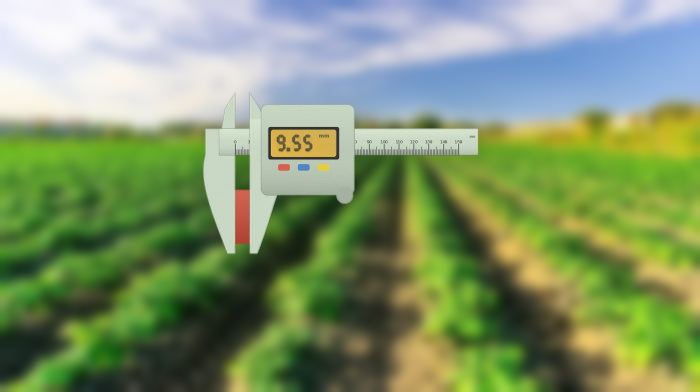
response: 9.55; mm
